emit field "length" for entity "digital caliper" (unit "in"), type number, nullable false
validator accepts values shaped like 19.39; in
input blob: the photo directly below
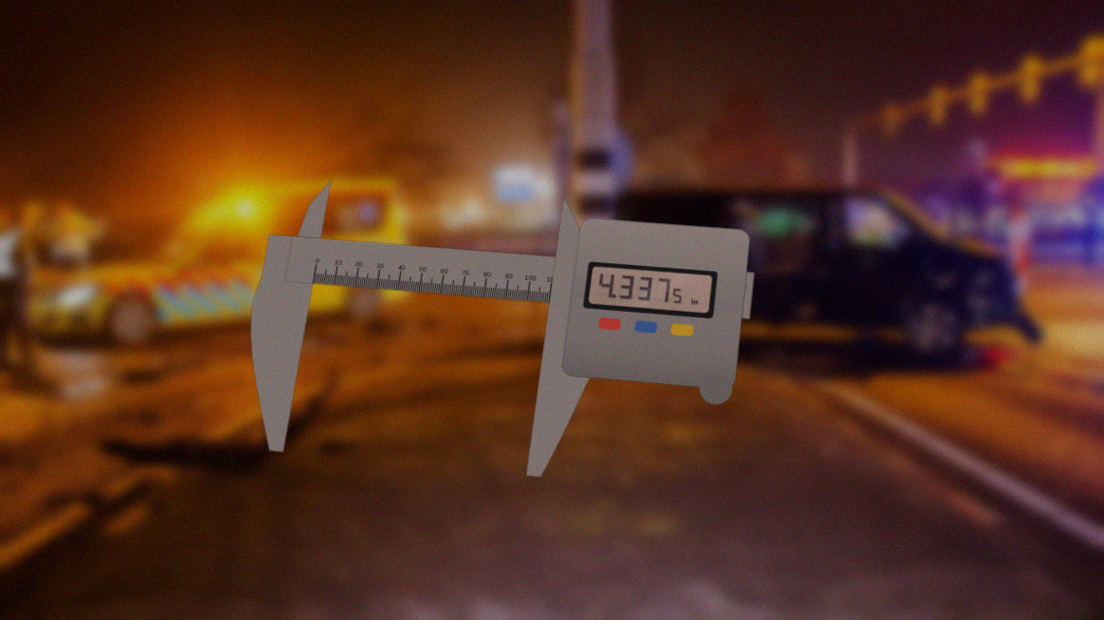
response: 4.3375; in
